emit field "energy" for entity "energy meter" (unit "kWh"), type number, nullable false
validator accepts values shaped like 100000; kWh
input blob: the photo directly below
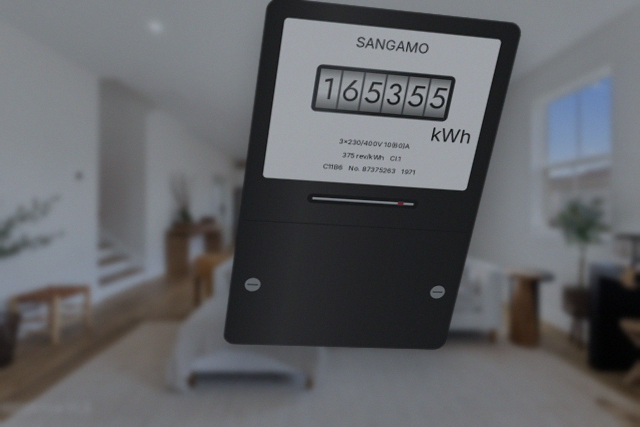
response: 165355; kWh
